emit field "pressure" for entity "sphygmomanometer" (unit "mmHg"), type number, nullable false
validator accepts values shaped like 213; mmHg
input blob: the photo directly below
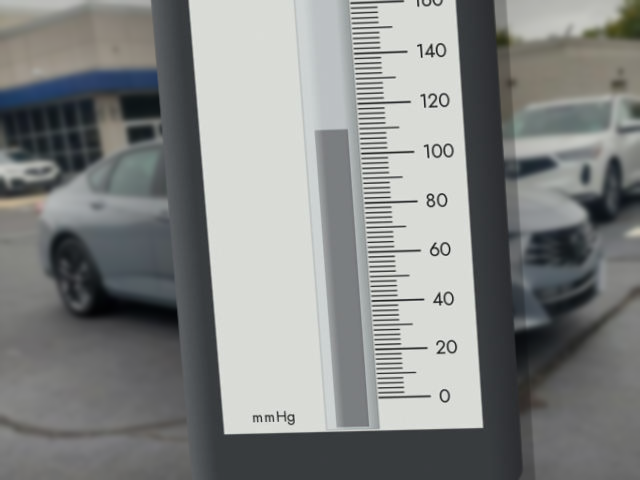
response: 110; mmHg
